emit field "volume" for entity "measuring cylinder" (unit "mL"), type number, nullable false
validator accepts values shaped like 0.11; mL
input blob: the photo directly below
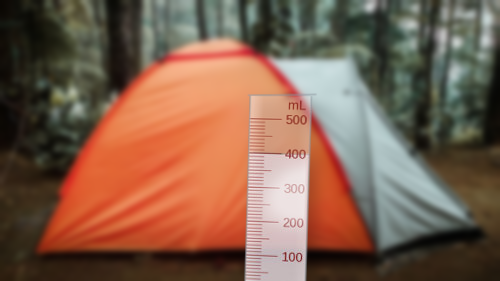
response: 400; mL
